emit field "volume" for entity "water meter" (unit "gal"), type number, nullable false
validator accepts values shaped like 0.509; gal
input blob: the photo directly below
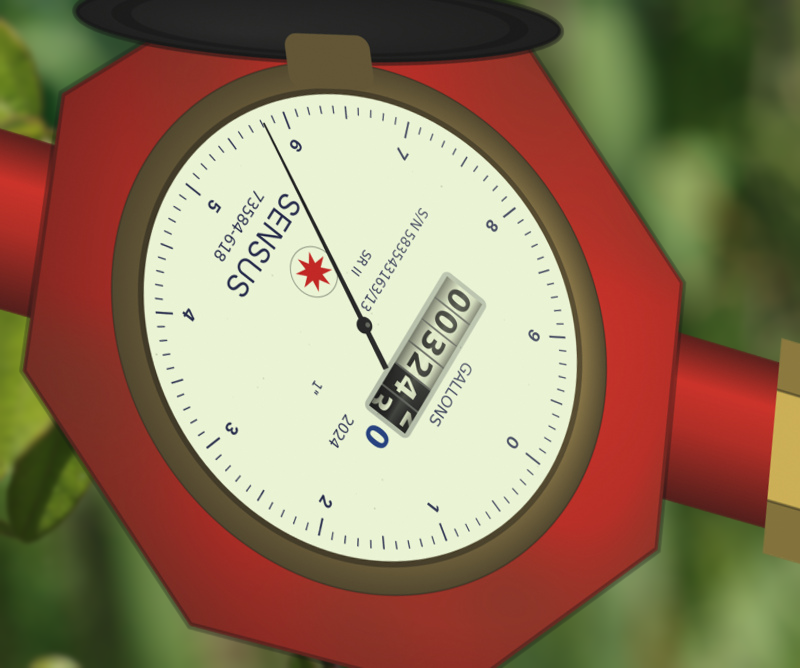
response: 32425.8; gal
